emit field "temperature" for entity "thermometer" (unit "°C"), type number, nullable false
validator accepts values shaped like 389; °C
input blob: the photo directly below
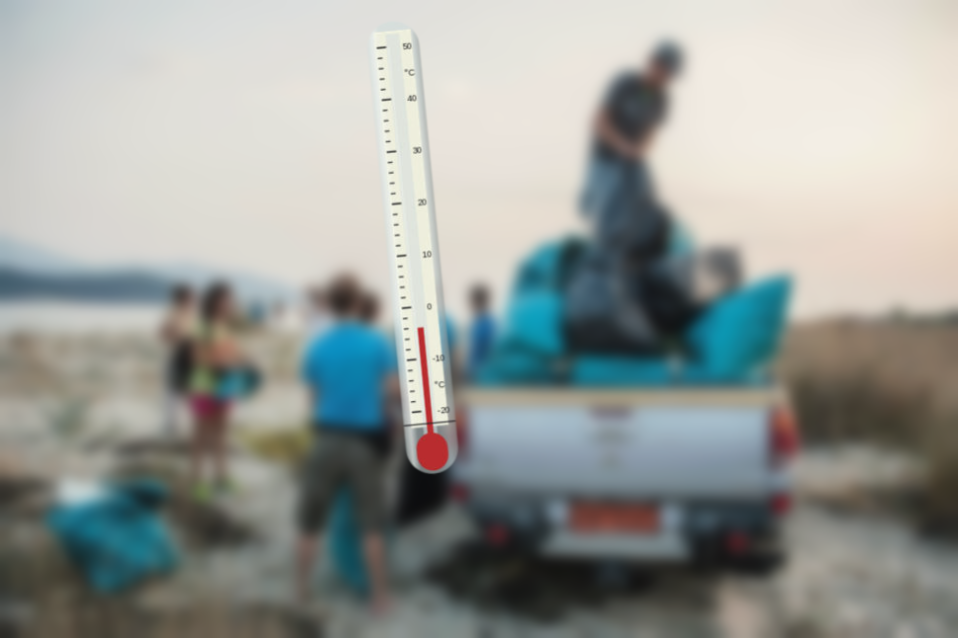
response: -4; °C
